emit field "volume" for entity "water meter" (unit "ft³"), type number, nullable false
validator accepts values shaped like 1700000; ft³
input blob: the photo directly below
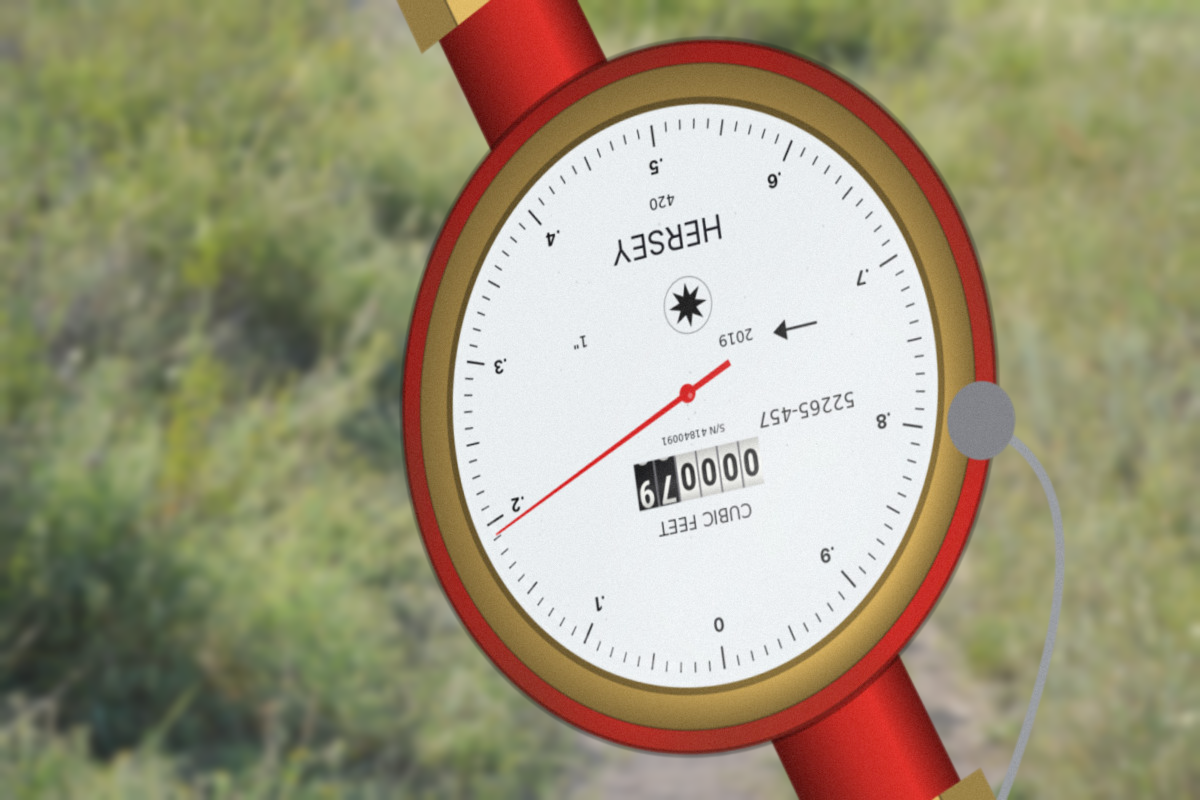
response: 79.19; ft³
